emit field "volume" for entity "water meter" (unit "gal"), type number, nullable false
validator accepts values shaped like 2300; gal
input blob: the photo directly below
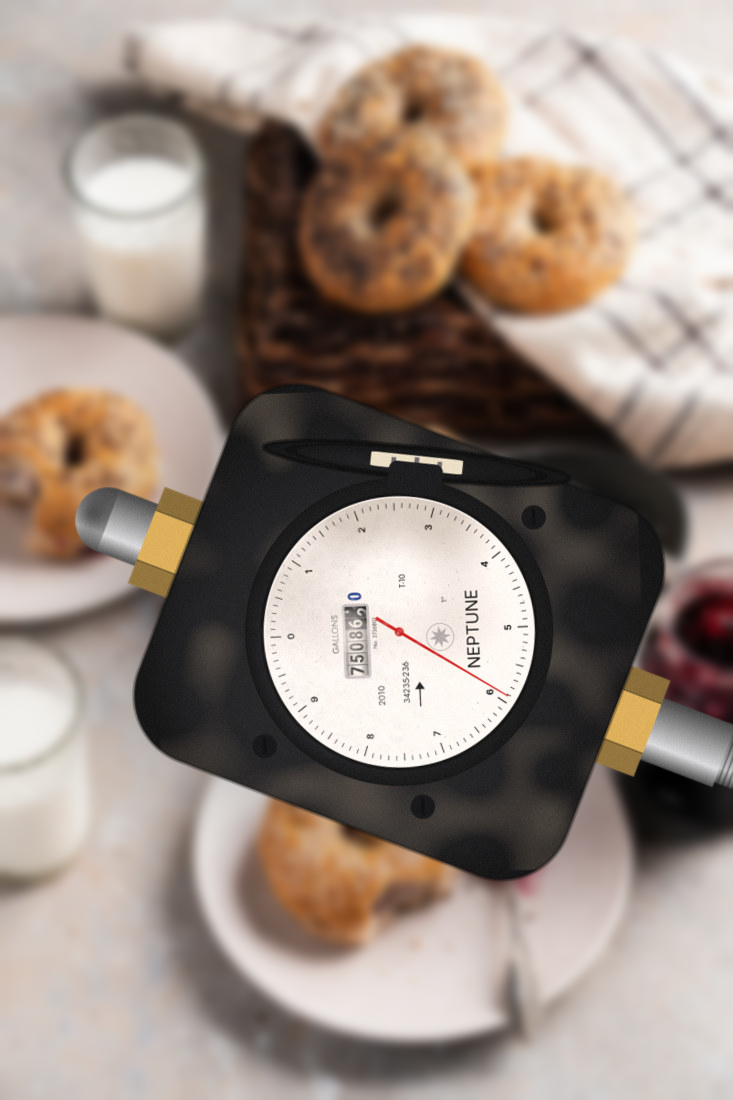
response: 7508615.9; gal
